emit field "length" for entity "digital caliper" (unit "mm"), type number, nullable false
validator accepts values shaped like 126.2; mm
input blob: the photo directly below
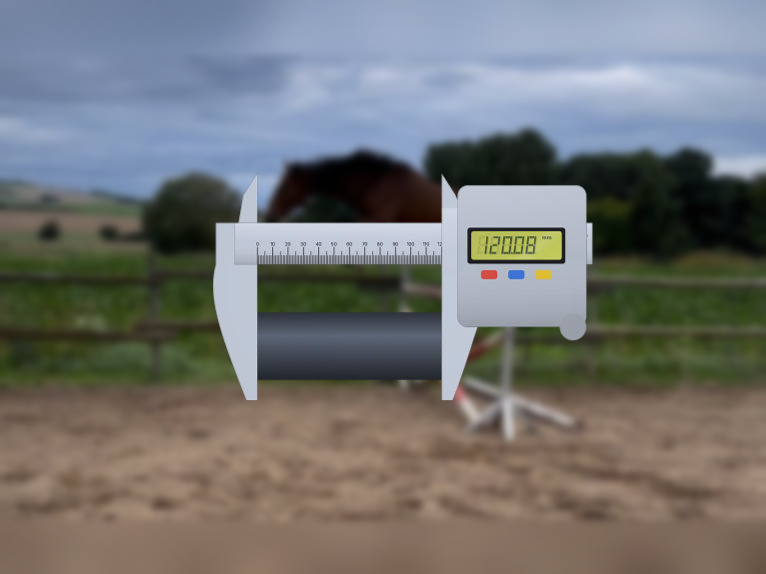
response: 120.08; mm
